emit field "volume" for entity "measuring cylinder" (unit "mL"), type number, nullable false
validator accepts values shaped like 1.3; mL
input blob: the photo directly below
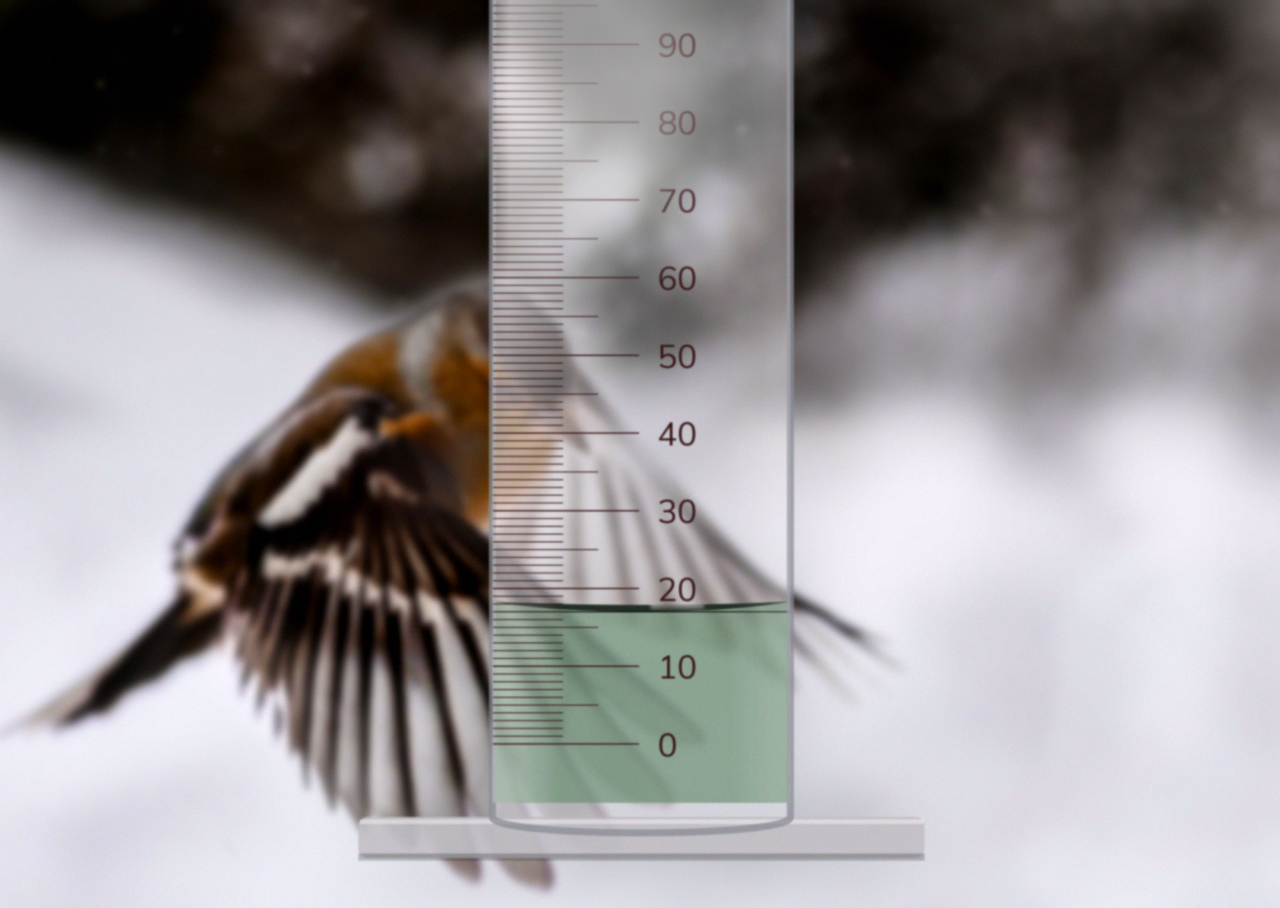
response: 17; mL
